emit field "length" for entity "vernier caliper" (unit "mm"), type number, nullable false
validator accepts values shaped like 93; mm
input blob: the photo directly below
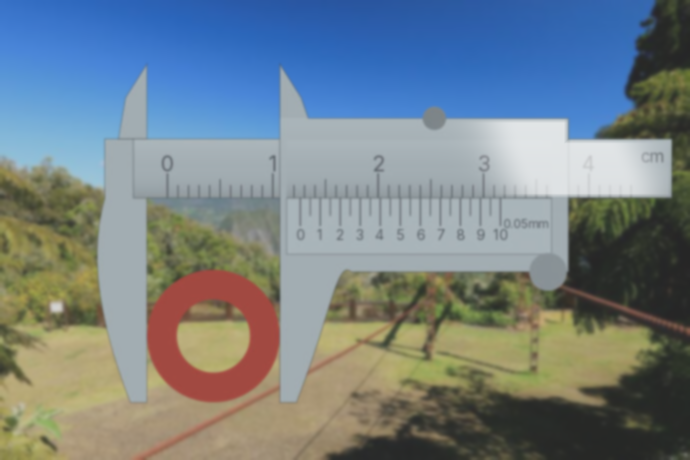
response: 12.6; mm
